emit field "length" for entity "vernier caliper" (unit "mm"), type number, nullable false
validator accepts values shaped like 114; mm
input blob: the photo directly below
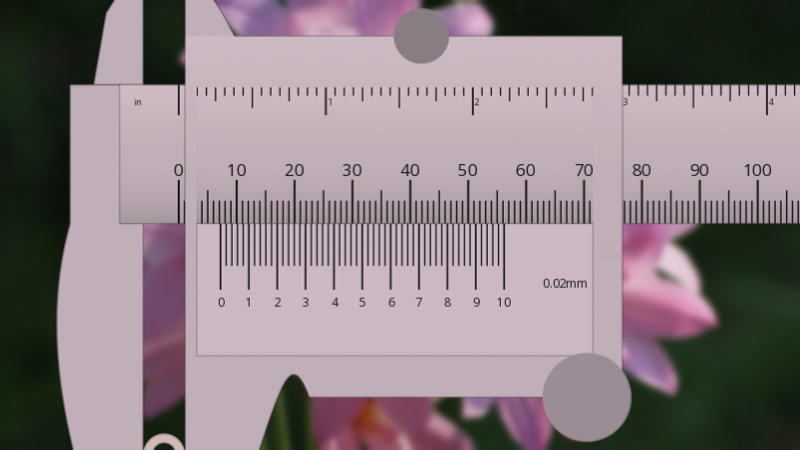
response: 7.2; mm
